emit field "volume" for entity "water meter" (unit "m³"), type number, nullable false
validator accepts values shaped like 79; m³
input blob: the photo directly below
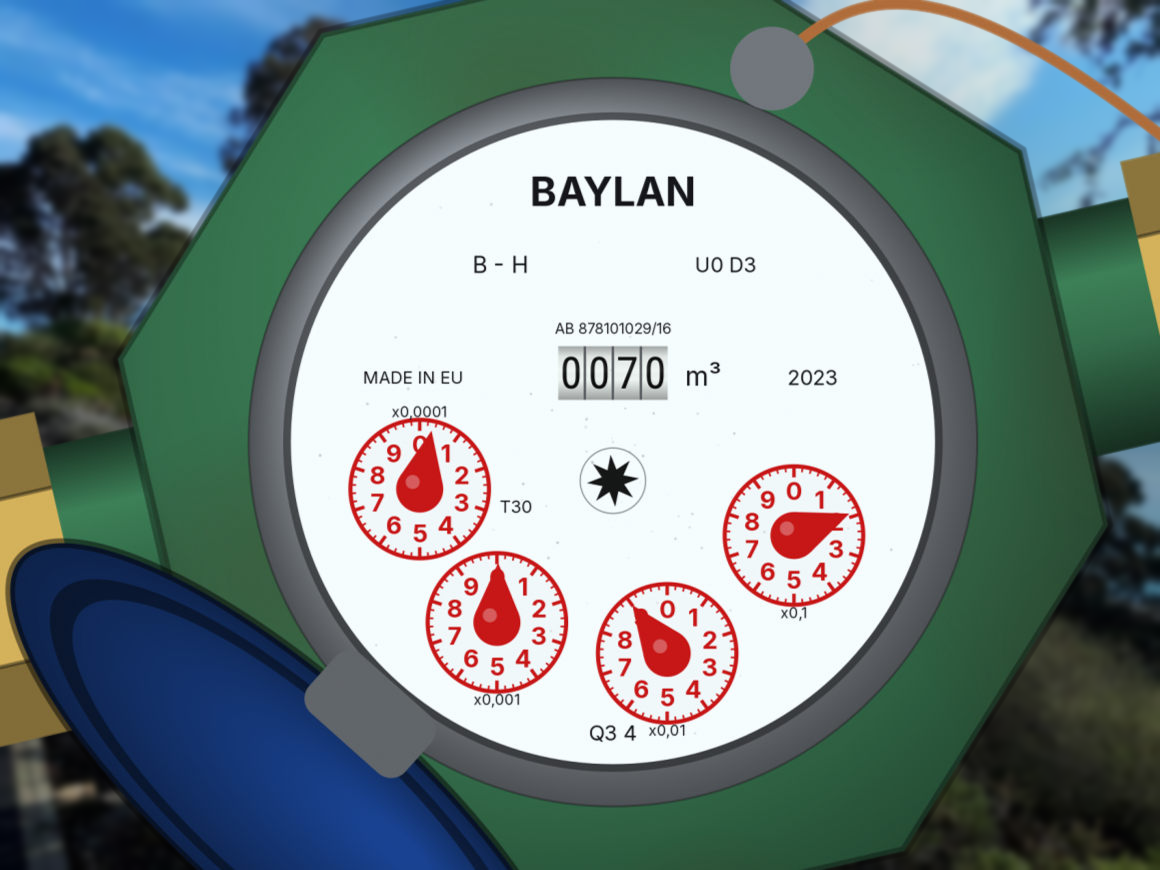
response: 70.1900; m³
